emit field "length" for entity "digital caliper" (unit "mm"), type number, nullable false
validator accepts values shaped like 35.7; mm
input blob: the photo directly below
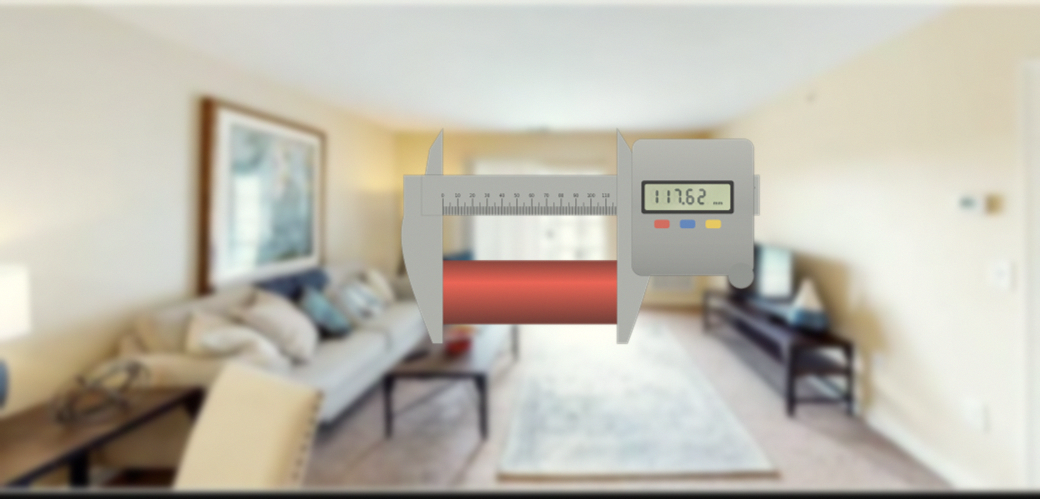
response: 117.62; mm
